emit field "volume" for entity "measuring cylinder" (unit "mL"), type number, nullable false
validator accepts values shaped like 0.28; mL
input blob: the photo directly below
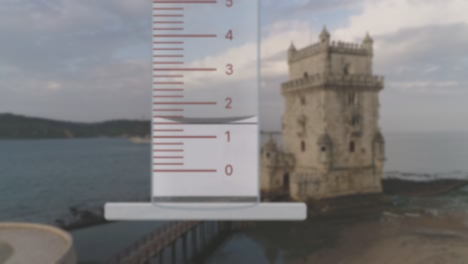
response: 1.4; mL
